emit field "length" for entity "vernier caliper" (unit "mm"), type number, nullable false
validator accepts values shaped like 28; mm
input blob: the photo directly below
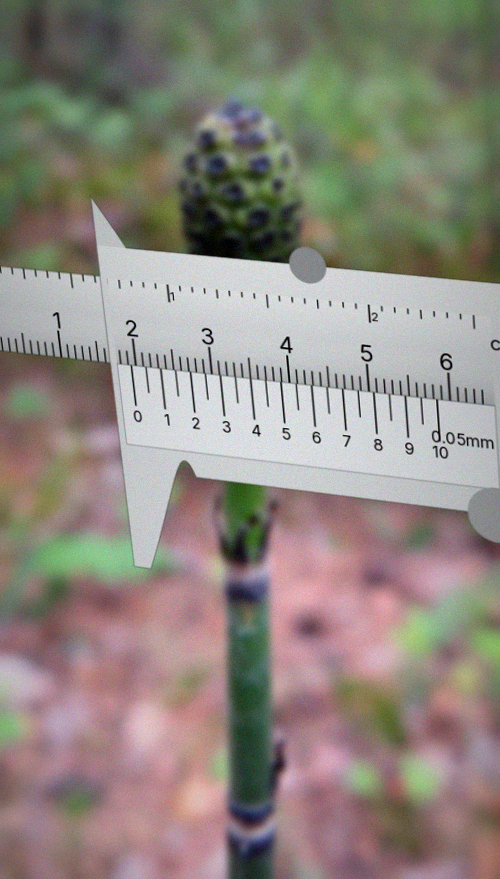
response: 19.4; mm
